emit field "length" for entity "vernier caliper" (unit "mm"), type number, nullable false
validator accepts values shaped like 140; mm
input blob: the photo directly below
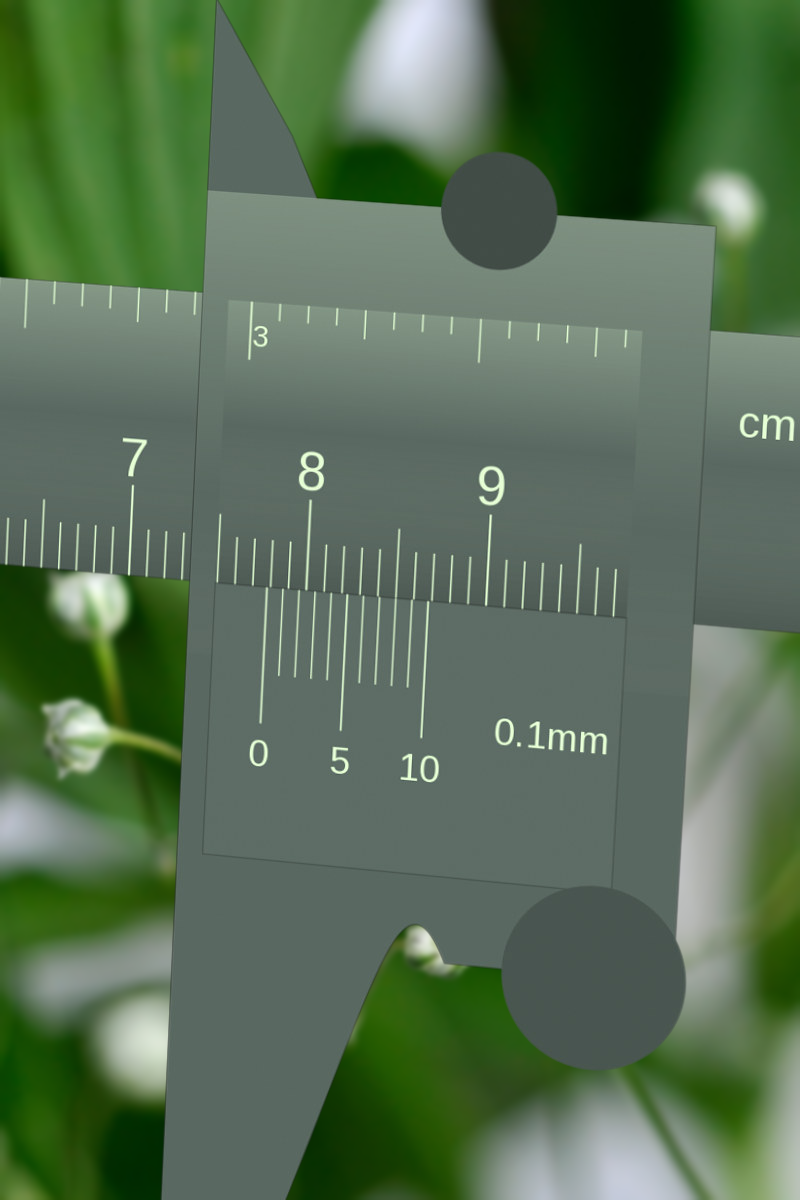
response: 77.8; mm
